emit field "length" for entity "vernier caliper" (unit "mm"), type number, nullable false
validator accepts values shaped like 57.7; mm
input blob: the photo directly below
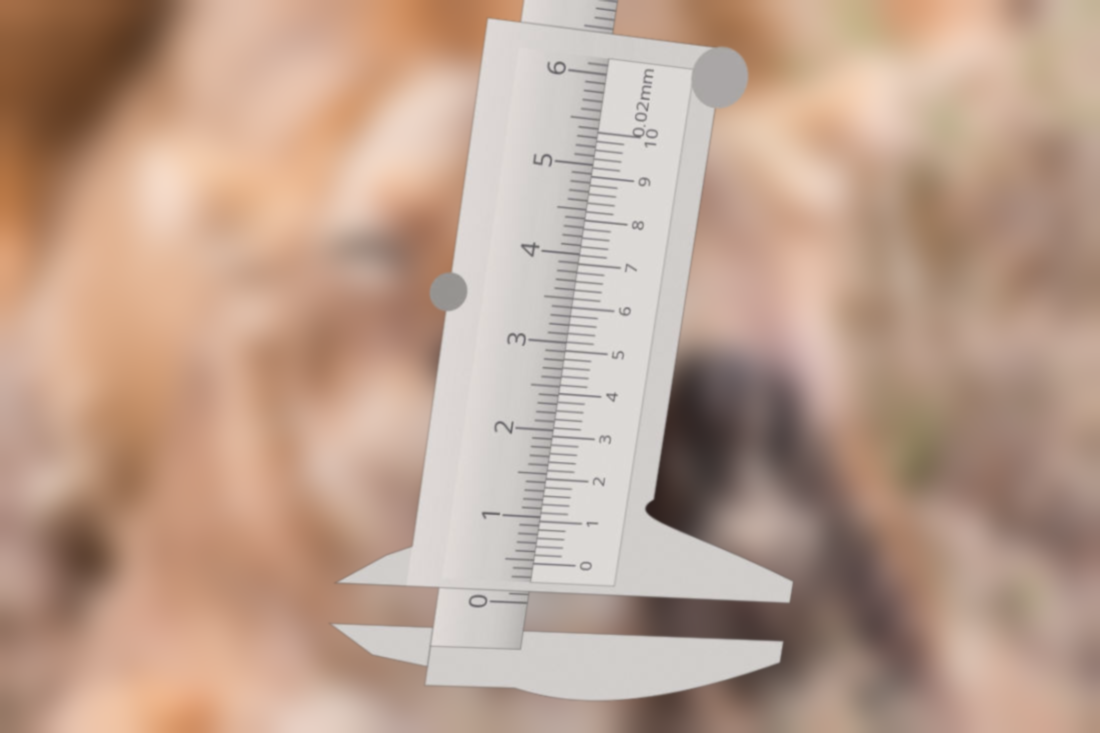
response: 4.6; mm
